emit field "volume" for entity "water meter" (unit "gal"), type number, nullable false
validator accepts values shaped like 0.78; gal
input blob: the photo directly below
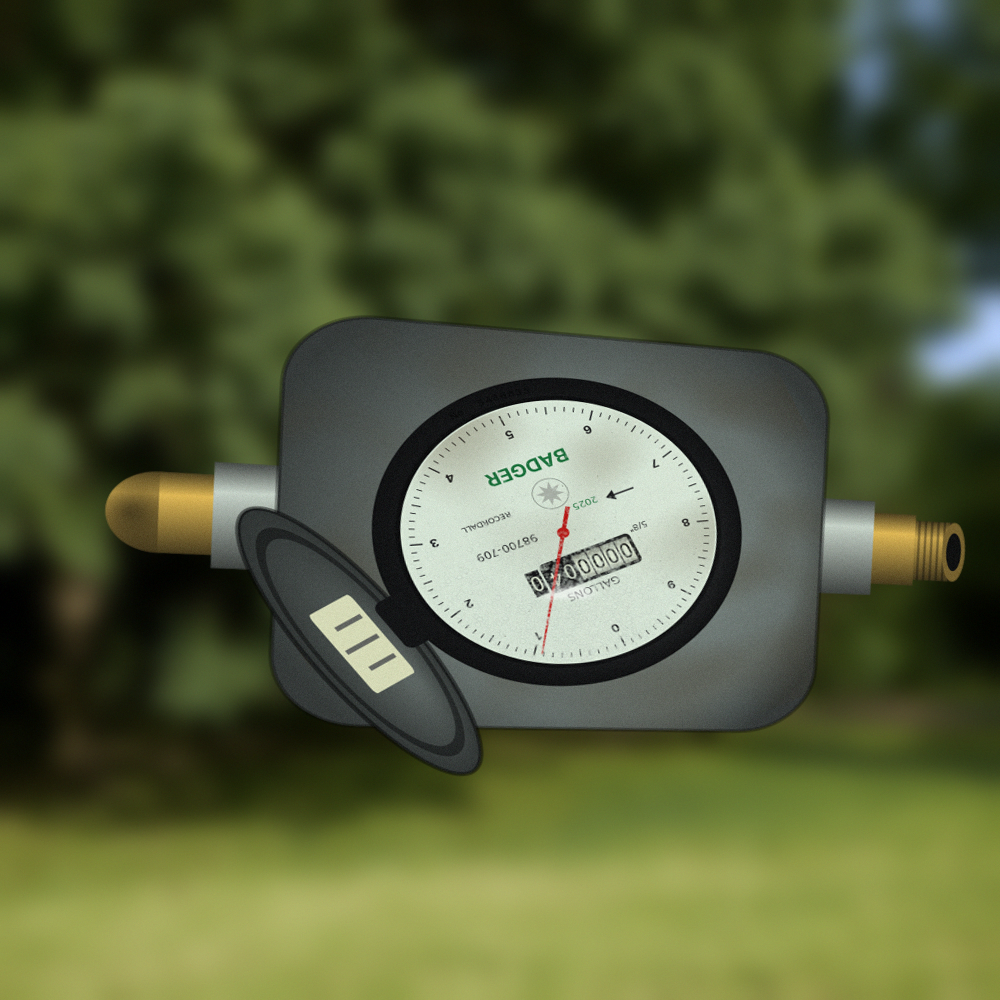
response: 40.9; gal
